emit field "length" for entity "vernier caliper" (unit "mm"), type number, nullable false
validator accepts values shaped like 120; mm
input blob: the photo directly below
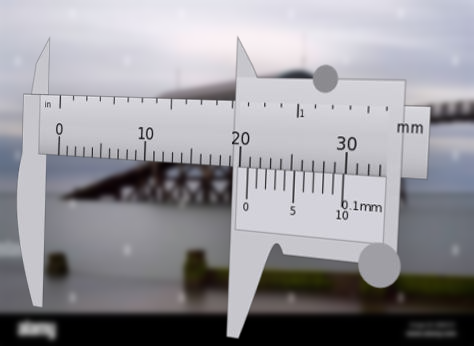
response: 20.8; mm
